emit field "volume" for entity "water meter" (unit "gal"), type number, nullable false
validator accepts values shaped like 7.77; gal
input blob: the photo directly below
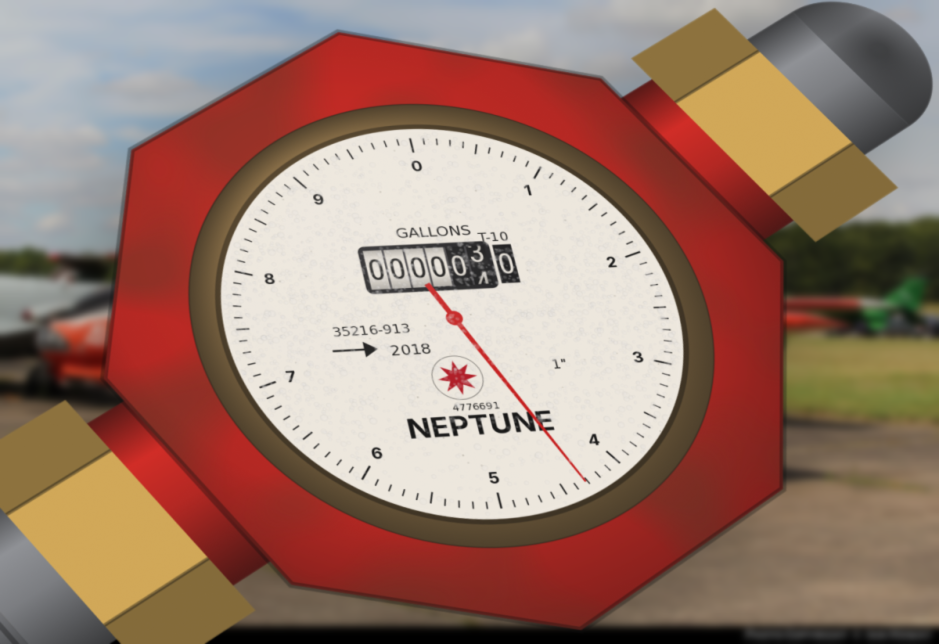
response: 34.3; gal
